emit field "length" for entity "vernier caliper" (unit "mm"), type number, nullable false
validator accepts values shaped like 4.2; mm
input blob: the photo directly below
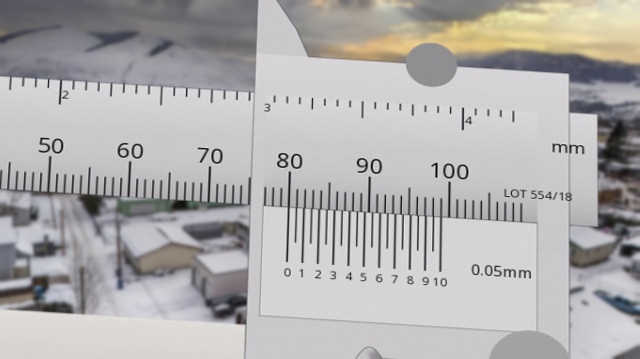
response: 80.0; mm
